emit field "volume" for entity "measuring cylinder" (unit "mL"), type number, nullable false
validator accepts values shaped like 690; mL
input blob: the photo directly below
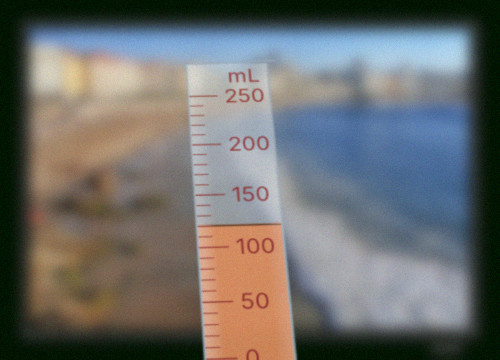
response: 120; mL
